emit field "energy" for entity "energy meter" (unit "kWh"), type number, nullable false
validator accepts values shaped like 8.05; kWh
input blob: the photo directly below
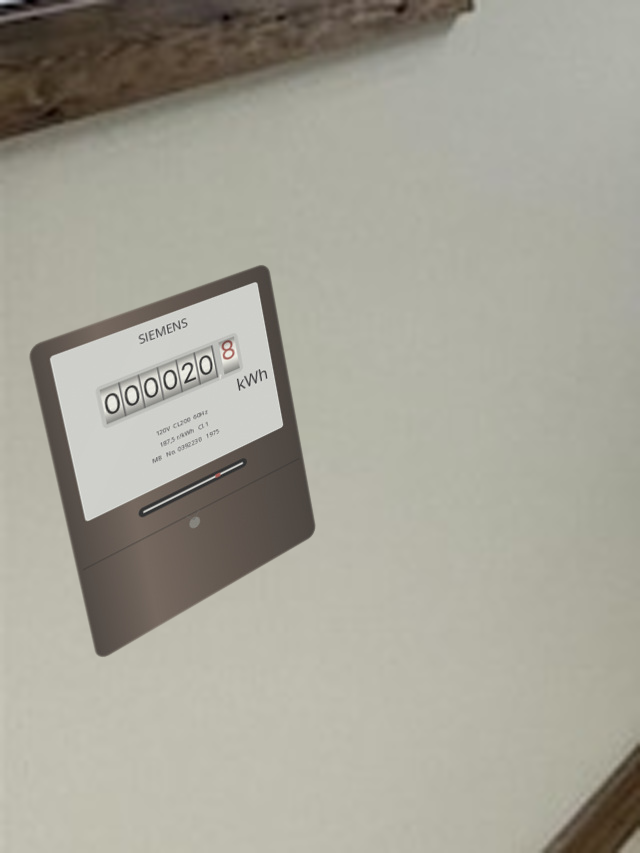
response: 20.8; kWh
